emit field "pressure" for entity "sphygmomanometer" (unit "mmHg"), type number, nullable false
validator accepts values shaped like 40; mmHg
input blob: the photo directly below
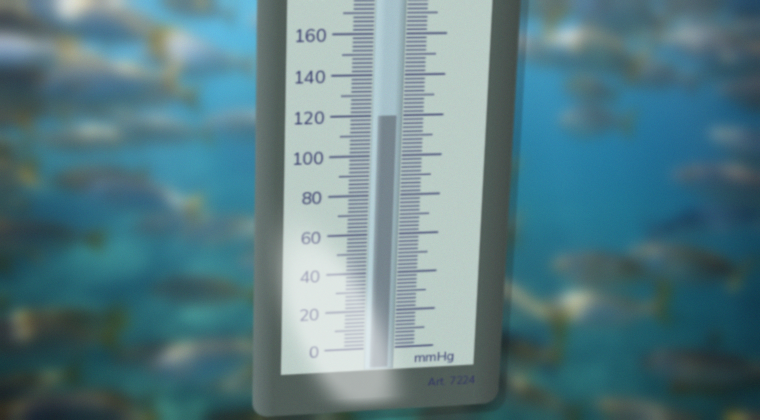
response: 120; mmHg
